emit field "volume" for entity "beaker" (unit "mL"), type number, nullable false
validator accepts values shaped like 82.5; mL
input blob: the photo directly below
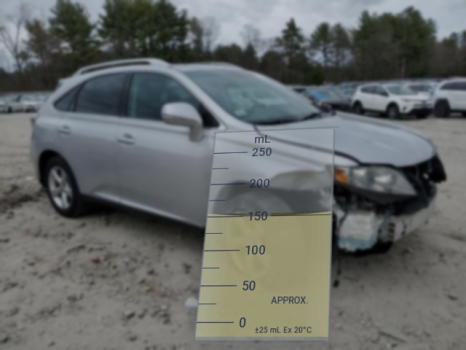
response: 150; mL
